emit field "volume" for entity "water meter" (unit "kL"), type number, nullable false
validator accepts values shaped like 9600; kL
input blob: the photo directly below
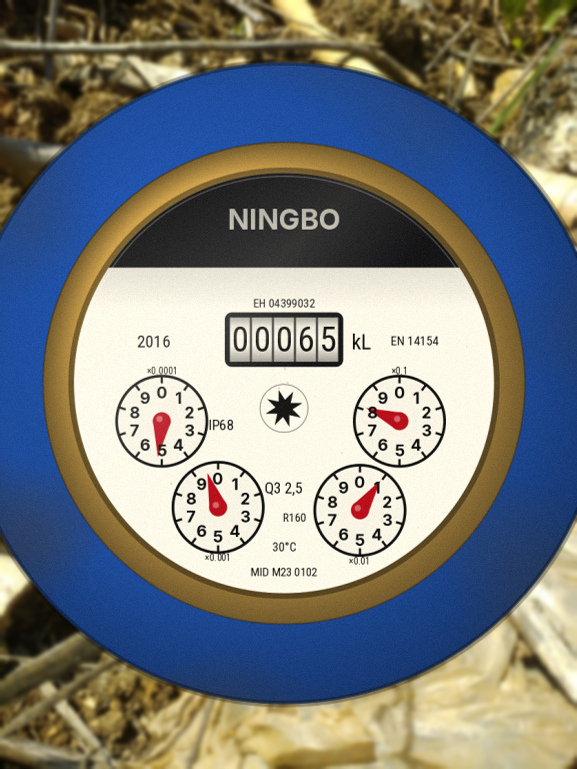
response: 65.8095; kL
